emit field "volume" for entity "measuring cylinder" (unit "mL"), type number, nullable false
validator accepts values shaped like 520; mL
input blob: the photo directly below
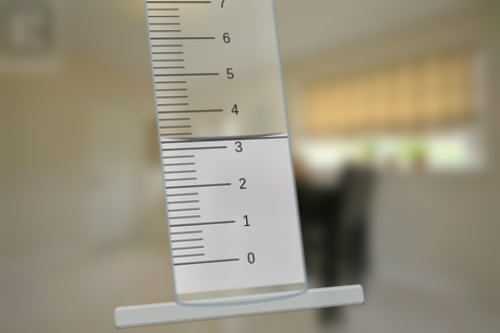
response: 3.2; mL
